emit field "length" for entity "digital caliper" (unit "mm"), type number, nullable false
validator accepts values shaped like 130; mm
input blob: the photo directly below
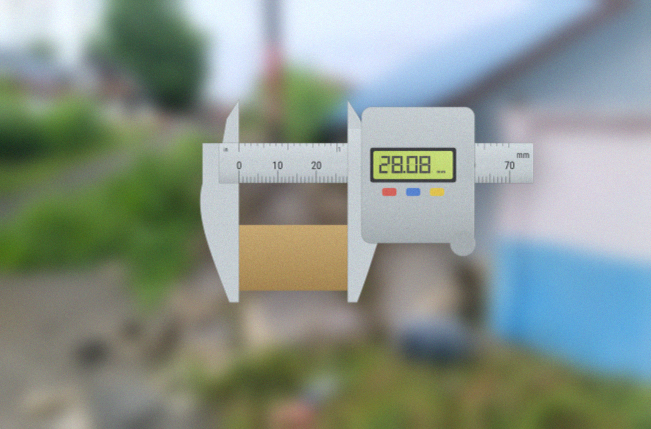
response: 28.08; mm
